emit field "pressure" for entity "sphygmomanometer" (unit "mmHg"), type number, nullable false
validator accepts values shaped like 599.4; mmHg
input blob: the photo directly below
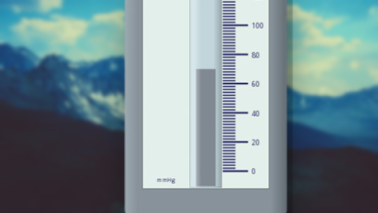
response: 70; mmHg
